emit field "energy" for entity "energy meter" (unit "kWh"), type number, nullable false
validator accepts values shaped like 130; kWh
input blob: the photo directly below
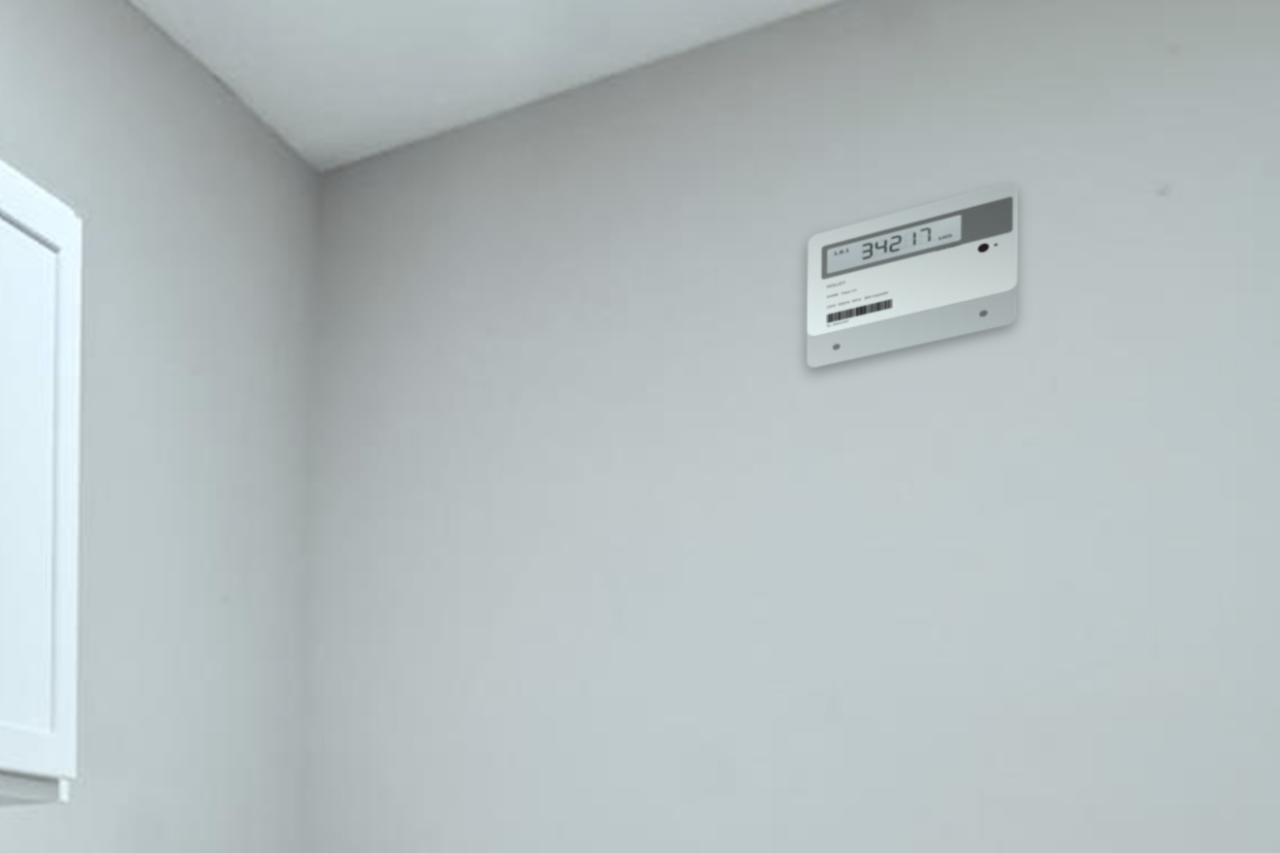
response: 34217; kWh
